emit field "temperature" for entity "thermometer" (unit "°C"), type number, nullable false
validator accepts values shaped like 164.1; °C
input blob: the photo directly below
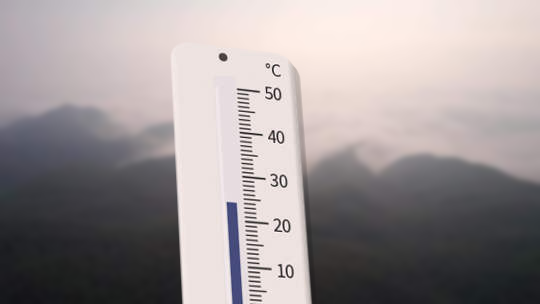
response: 24; °C
